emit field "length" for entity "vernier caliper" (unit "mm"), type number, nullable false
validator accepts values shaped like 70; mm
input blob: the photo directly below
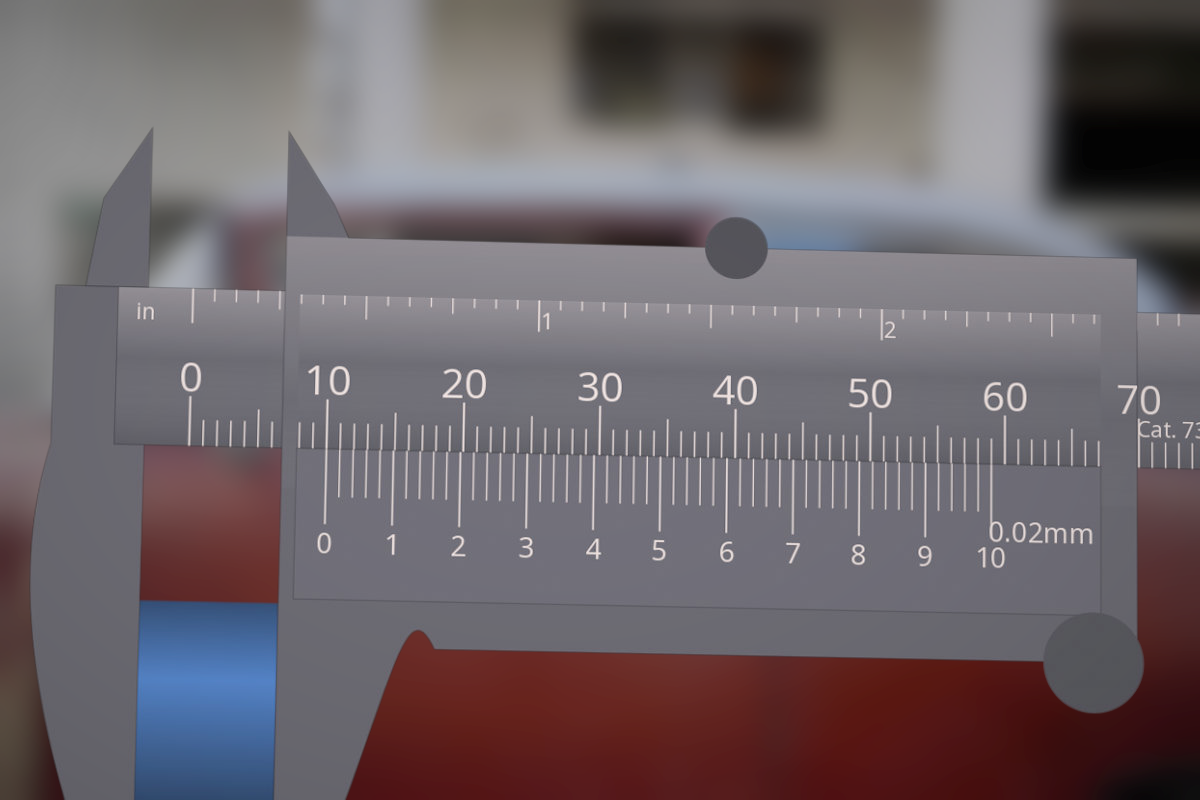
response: 10.0; mm
